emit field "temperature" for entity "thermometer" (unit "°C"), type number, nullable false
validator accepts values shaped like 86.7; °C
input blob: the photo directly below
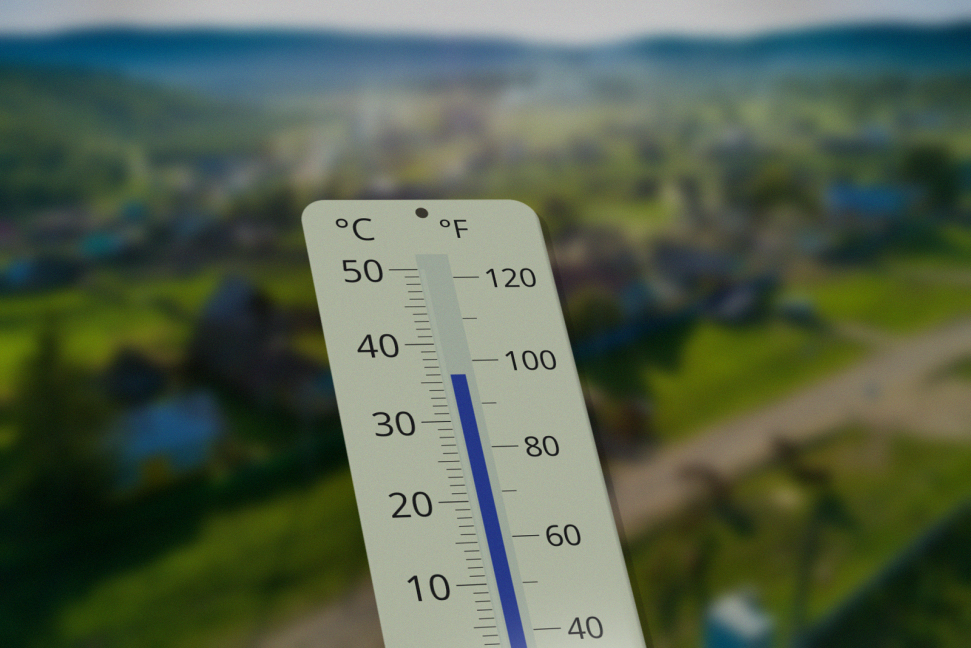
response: 36; °C
